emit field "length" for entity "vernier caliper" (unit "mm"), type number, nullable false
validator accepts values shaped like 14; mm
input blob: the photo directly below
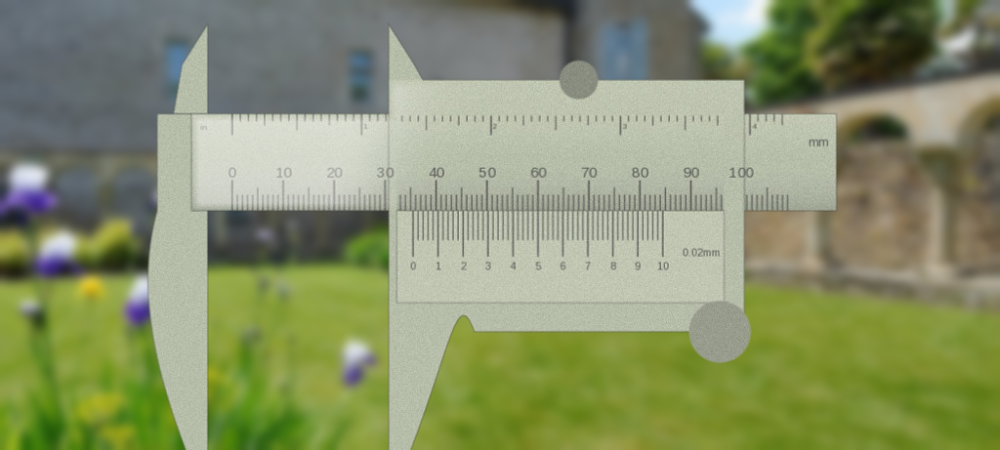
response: 35.5; mm
